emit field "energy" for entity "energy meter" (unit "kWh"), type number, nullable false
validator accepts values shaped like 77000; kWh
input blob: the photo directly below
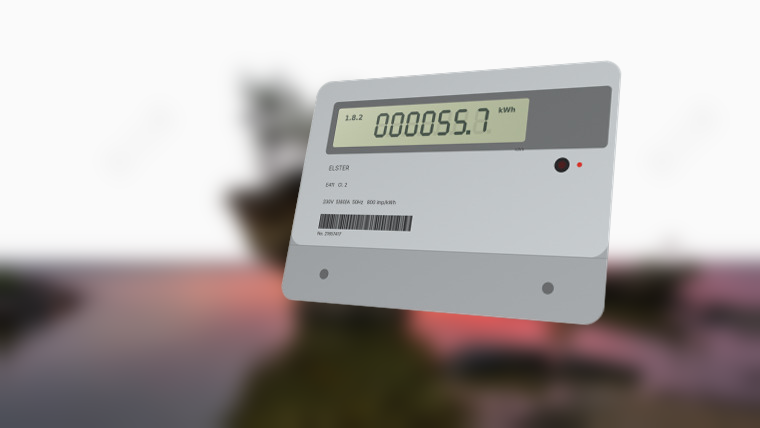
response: 55.7; kWh
